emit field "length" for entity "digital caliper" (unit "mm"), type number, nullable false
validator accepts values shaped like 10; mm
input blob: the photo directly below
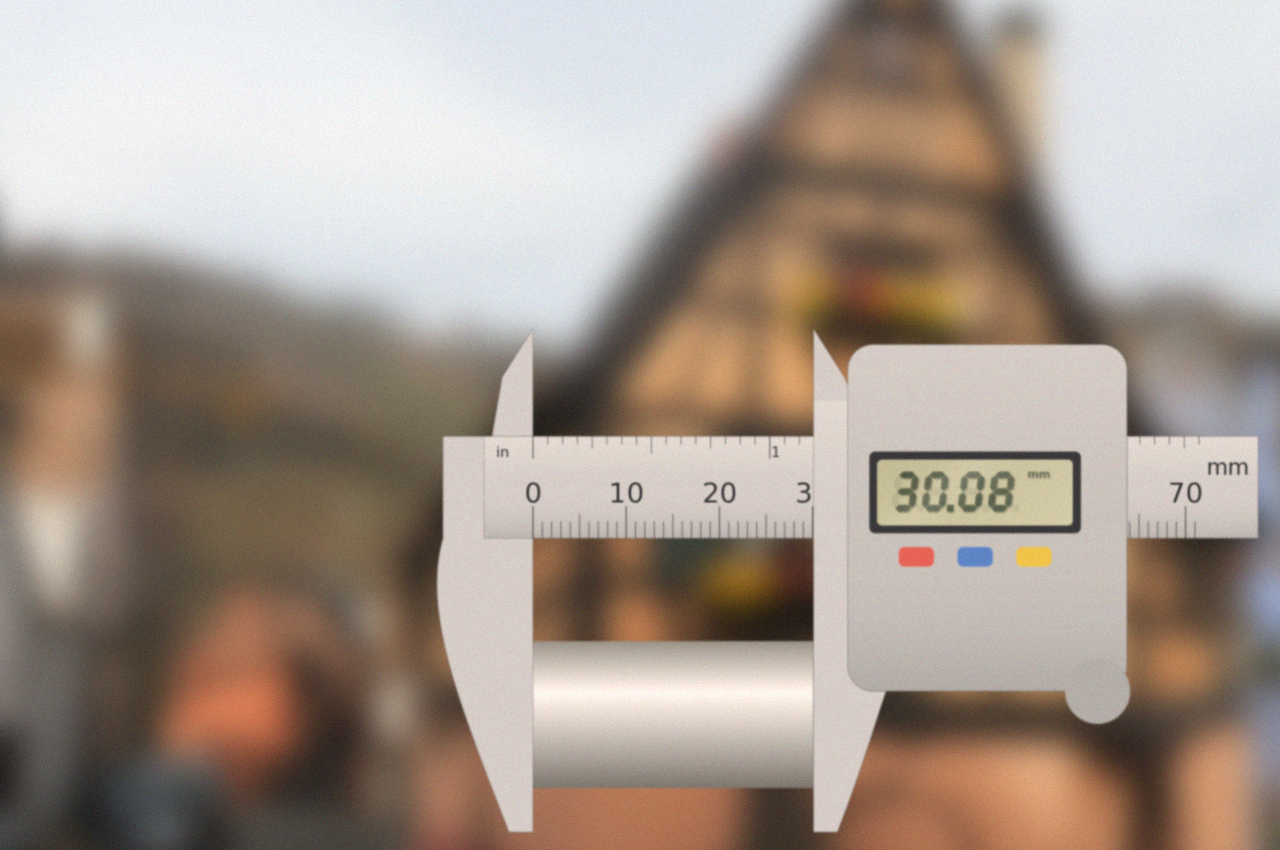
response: 30.08; mm
